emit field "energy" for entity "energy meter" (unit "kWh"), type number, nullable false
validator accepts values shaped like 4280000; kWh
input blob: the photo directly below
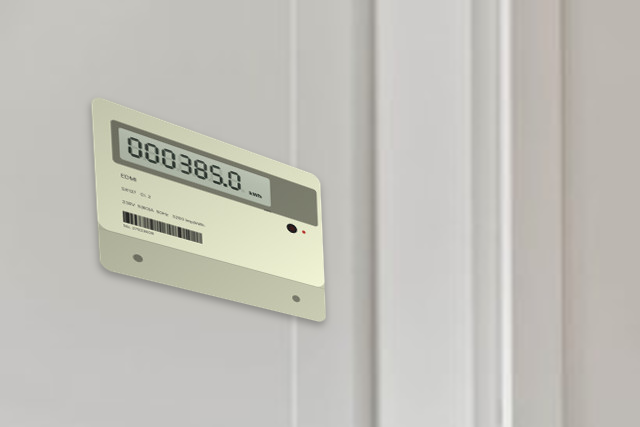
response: 385.0; kWh
